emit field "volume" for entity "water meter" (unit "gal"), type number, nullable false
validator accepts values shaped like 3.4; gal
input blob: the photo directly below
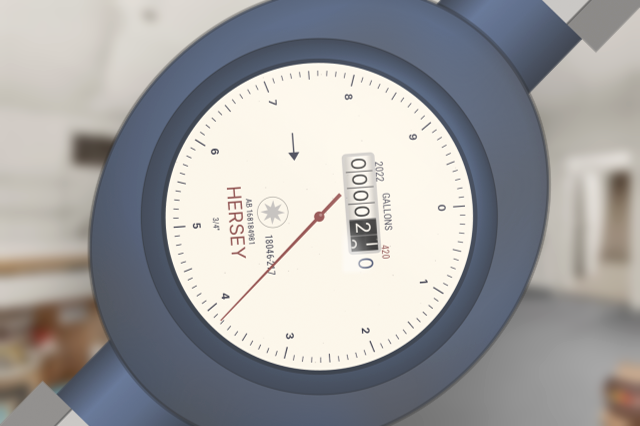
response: 213.8; gal
